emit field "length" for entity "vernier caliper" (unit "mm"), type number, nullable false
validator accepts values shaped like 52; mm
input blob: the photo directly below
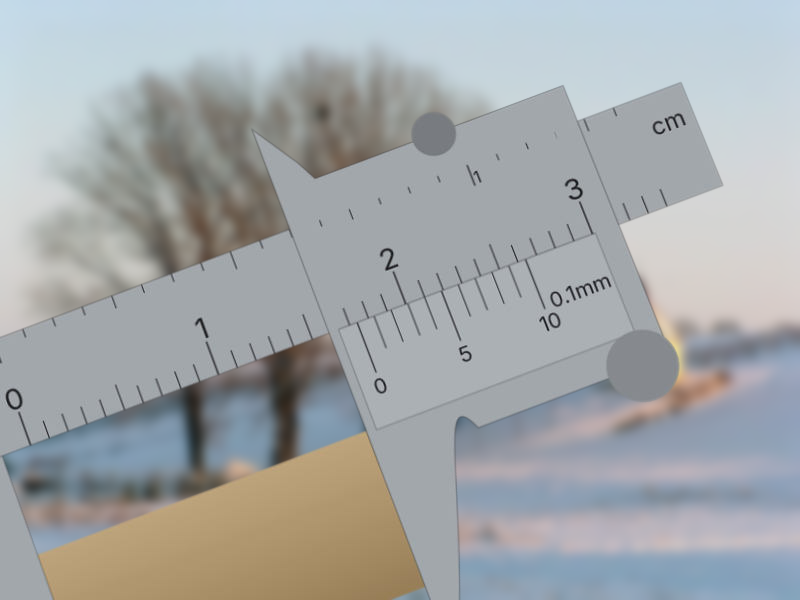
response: 17.4; mm
